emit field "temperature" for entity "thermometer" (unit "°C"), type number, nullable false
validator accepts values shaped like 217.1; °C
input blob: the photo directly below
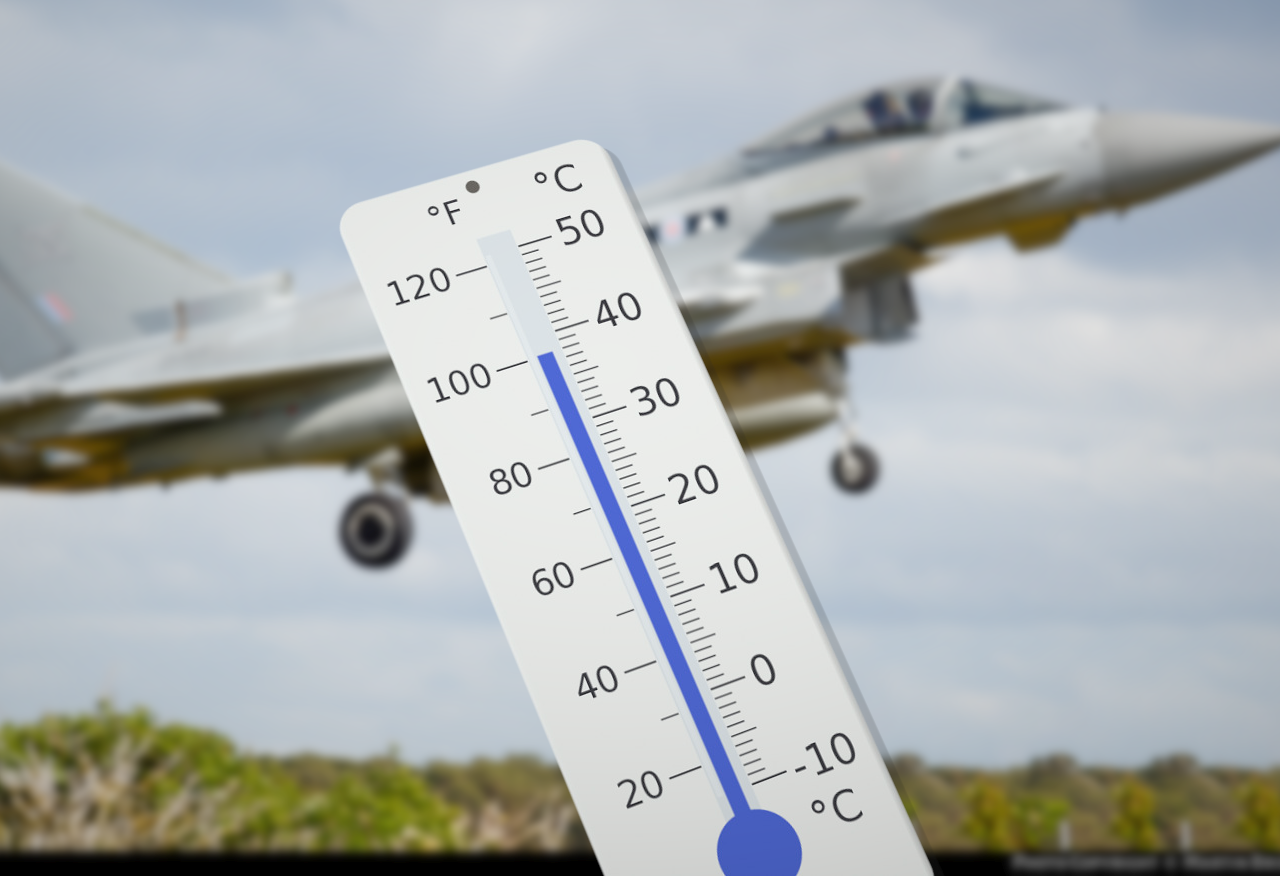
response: 38; °C
